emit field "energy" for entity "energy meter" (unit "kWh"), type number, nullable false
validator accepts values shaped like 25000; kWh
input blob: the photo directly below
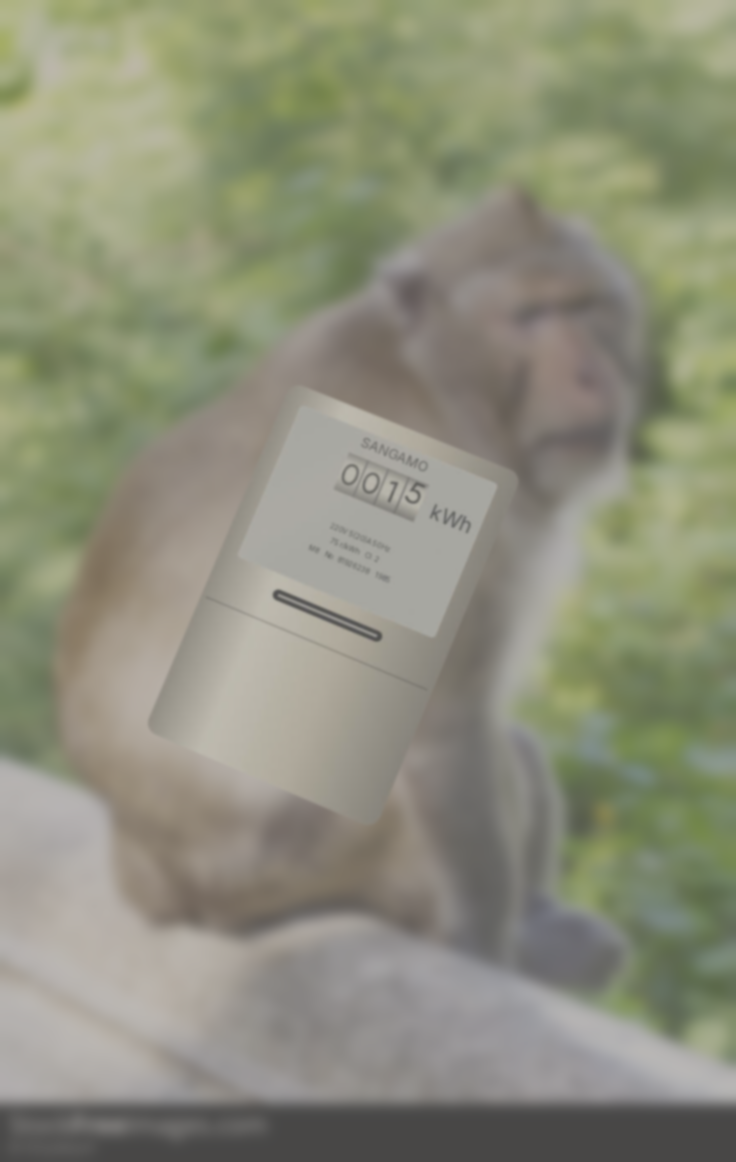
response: 15; kWh
